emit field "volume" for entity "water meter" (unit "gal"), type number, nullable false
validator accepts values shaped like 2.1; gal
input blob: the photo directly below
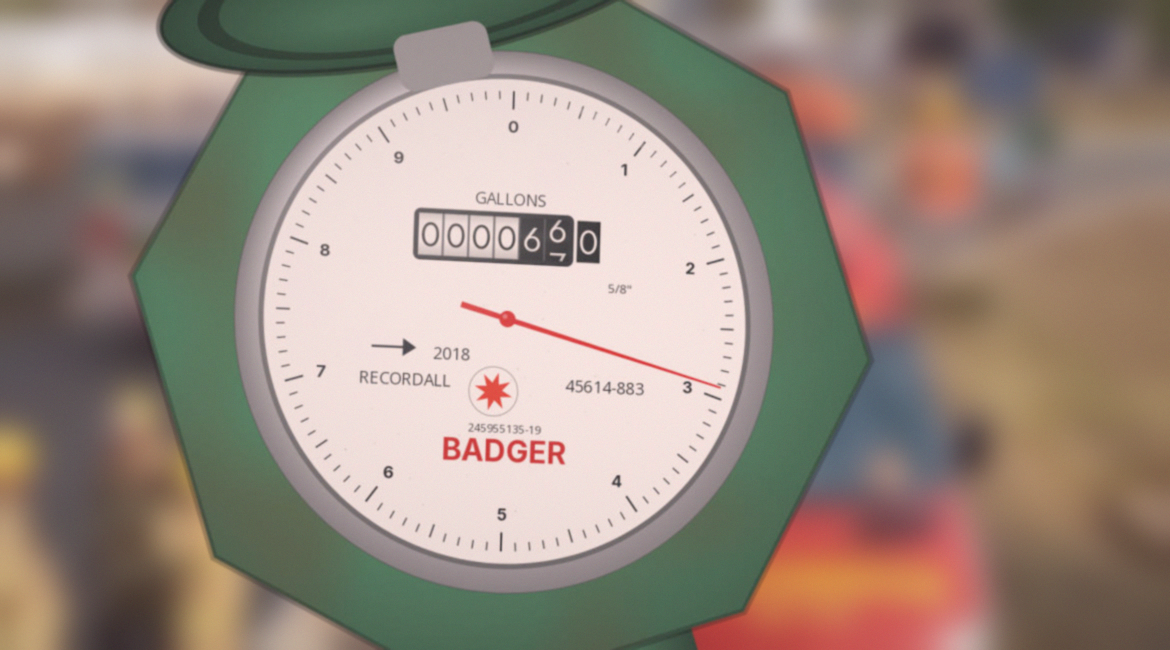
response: 662.9; gal
